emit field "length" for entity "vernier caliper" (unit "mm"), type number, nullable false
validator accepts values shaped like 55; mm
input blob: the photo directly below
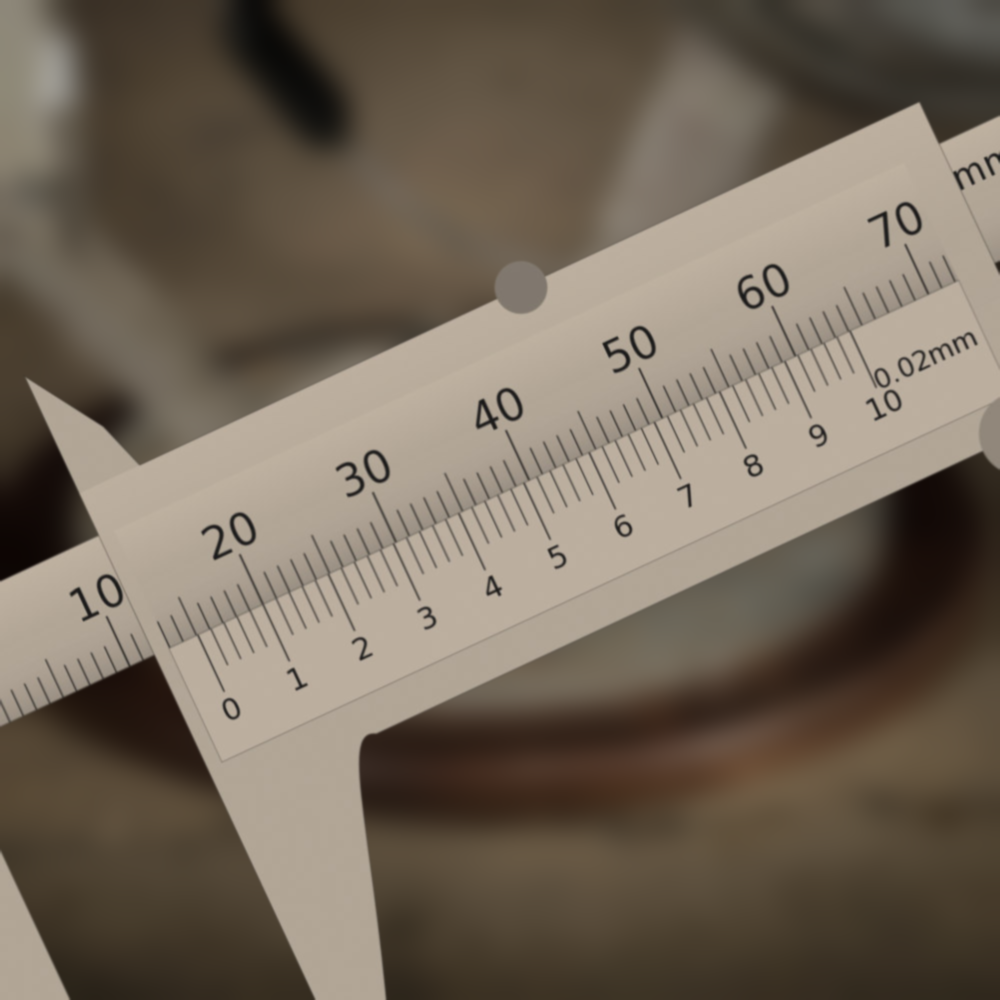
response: 15.1; mm
